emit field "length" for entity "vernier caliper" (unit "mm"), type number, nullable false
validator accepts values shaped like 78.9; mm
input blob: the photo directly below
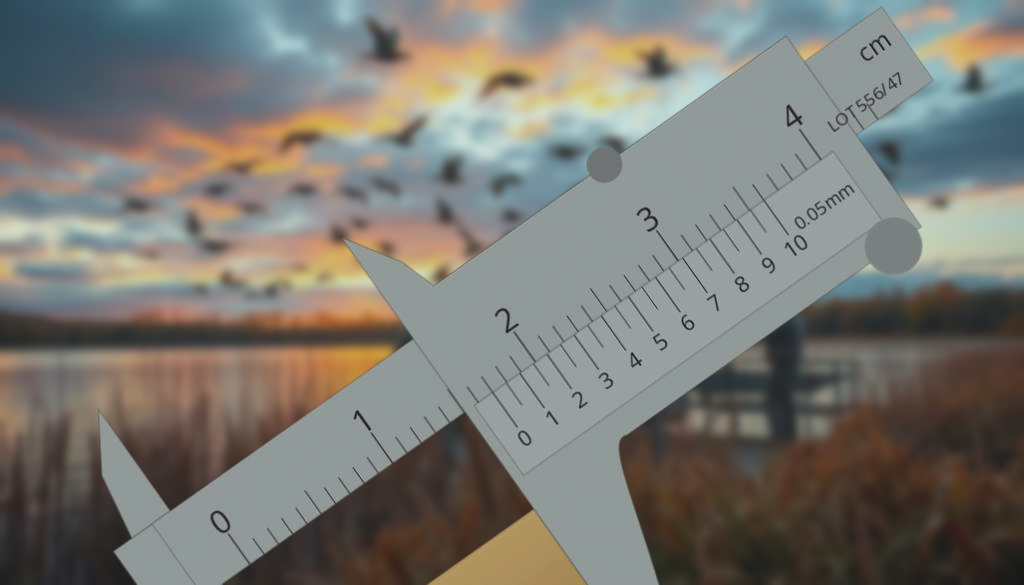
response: 17.0; mm
